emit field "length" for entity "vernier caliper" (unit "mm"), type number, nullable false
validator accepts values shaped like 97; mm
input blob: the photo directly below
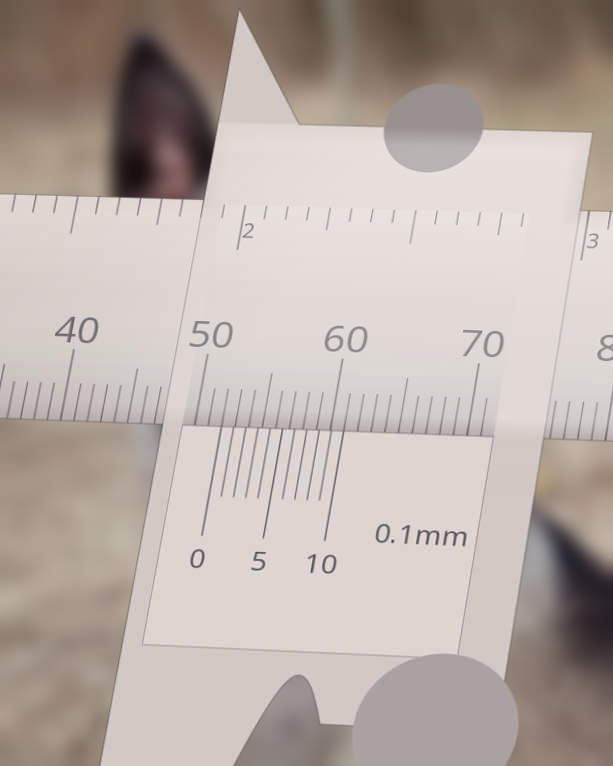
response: 52.0; mm
